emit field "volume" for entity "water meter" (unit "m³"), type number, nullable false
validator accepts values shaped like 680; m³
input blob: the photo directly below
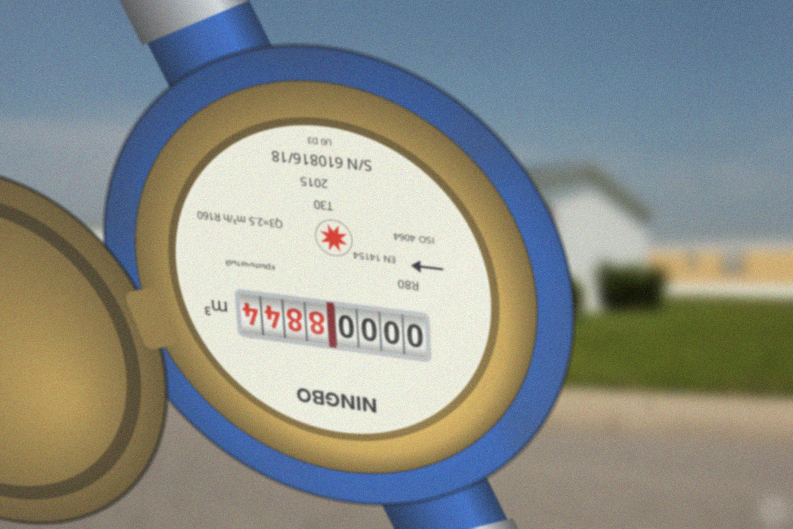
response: 0.8844; m³
